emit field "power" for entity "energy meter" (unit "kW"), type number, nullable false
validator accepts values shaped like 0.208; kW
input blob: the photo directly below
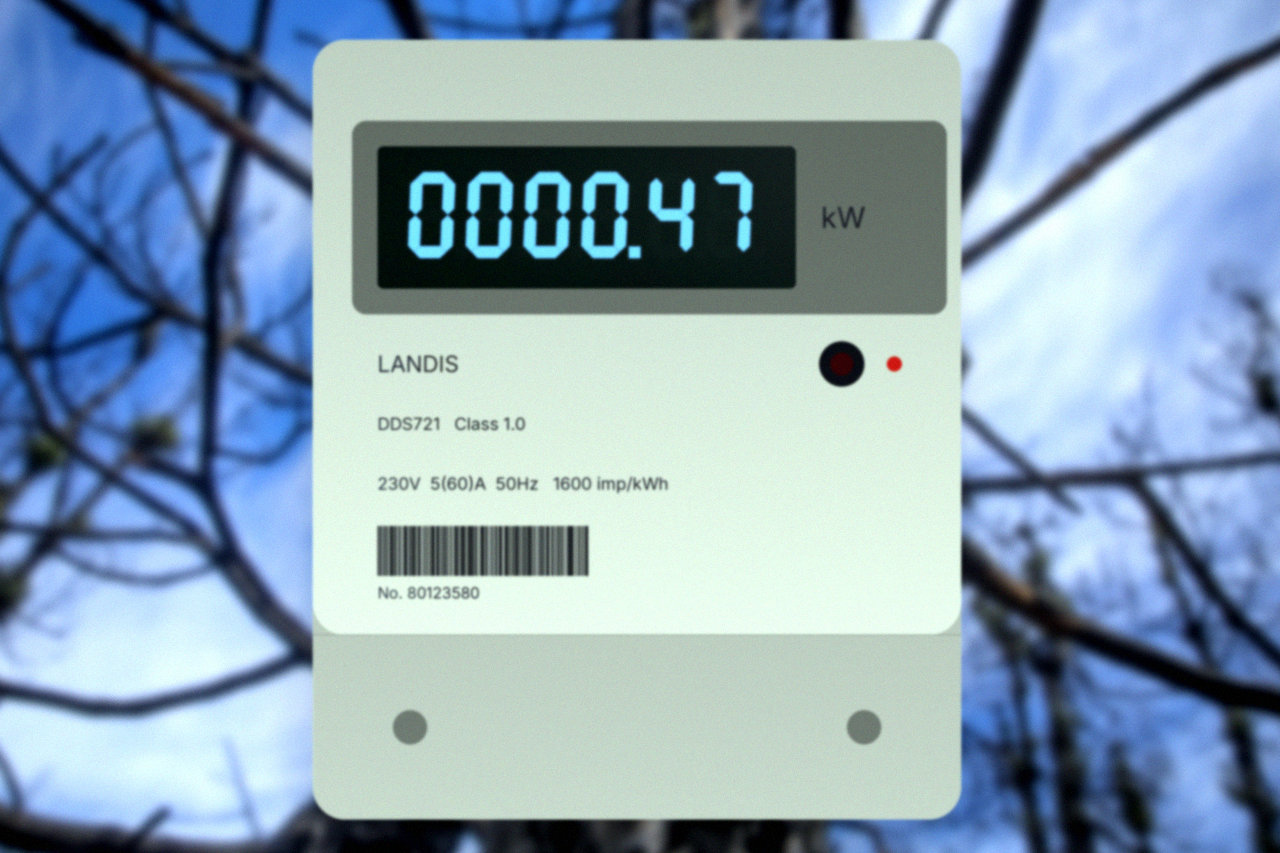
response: 0.47; kW
